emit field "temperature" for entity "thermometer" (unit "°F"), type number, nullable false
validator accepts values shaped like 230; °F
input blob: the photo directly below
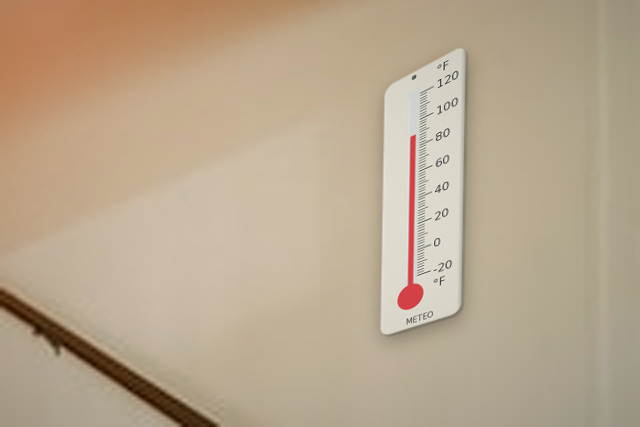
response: 90; °F
